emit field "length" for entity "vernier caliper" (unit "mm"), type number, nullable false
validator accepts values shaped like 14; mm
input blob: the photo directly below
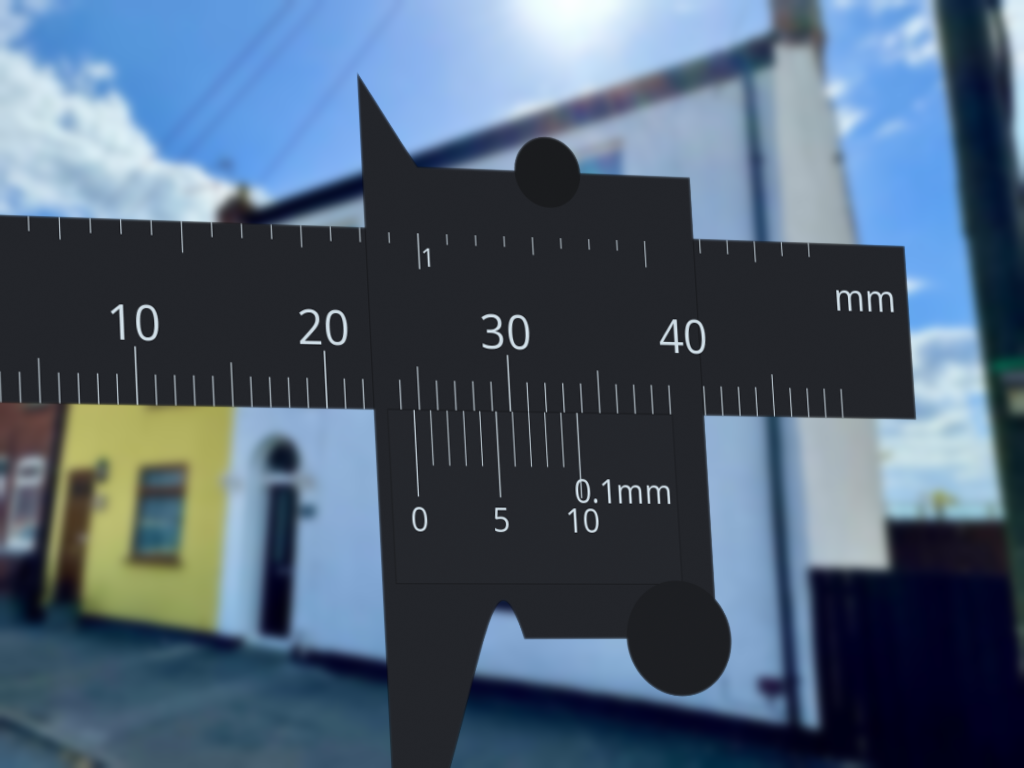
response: 24.7; mm
